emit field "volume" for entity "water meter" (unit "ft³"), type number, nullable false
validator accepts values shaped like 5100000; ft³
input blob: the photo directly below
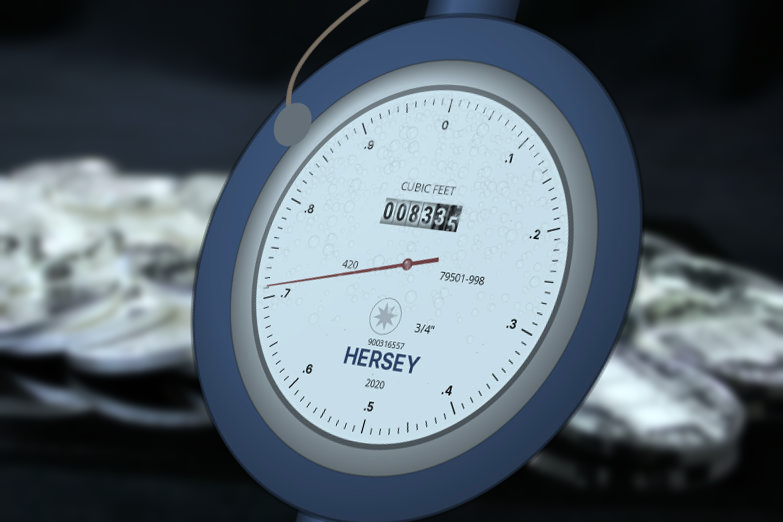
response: 8334.71; ft³
